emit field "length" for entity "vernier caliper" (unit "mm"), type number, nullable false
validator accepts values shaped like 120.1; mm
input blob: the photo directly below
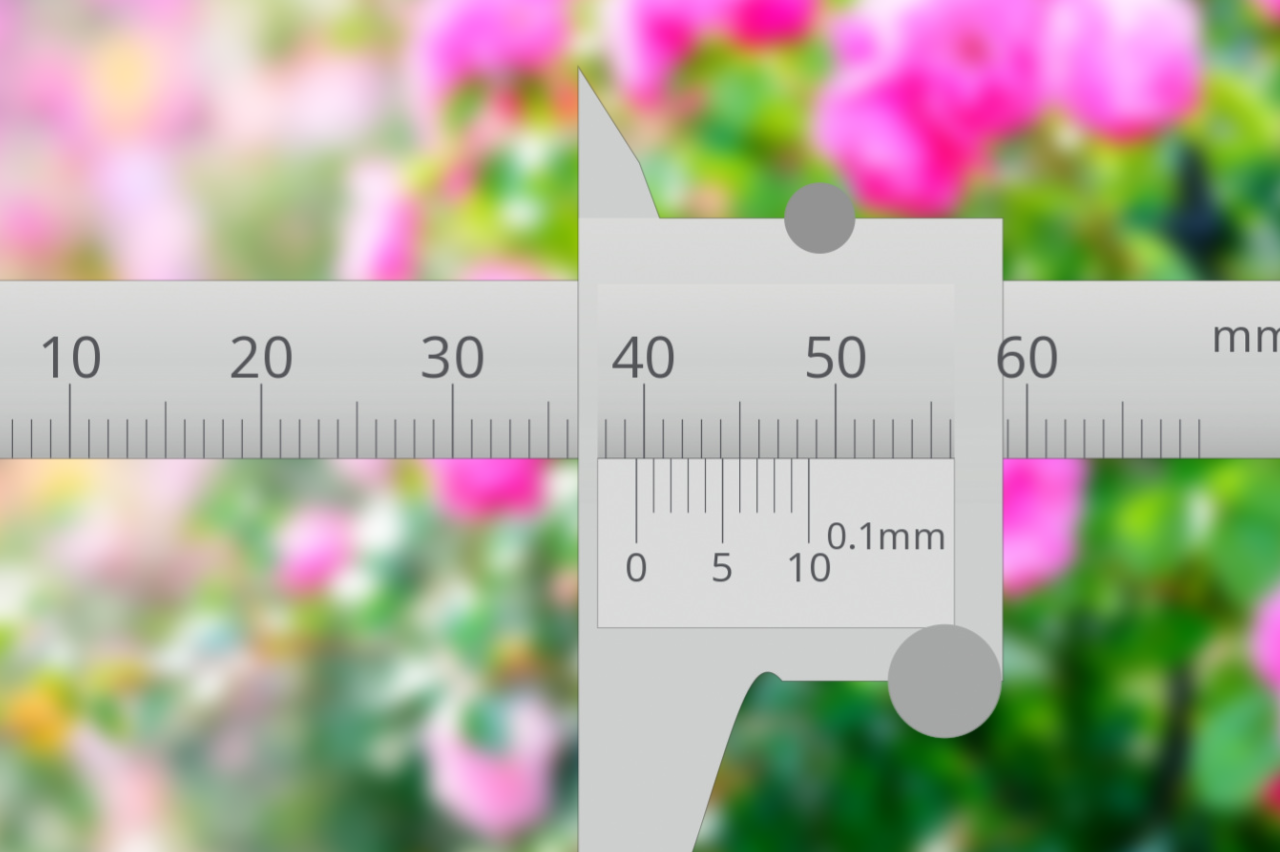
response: 39.6; mm
